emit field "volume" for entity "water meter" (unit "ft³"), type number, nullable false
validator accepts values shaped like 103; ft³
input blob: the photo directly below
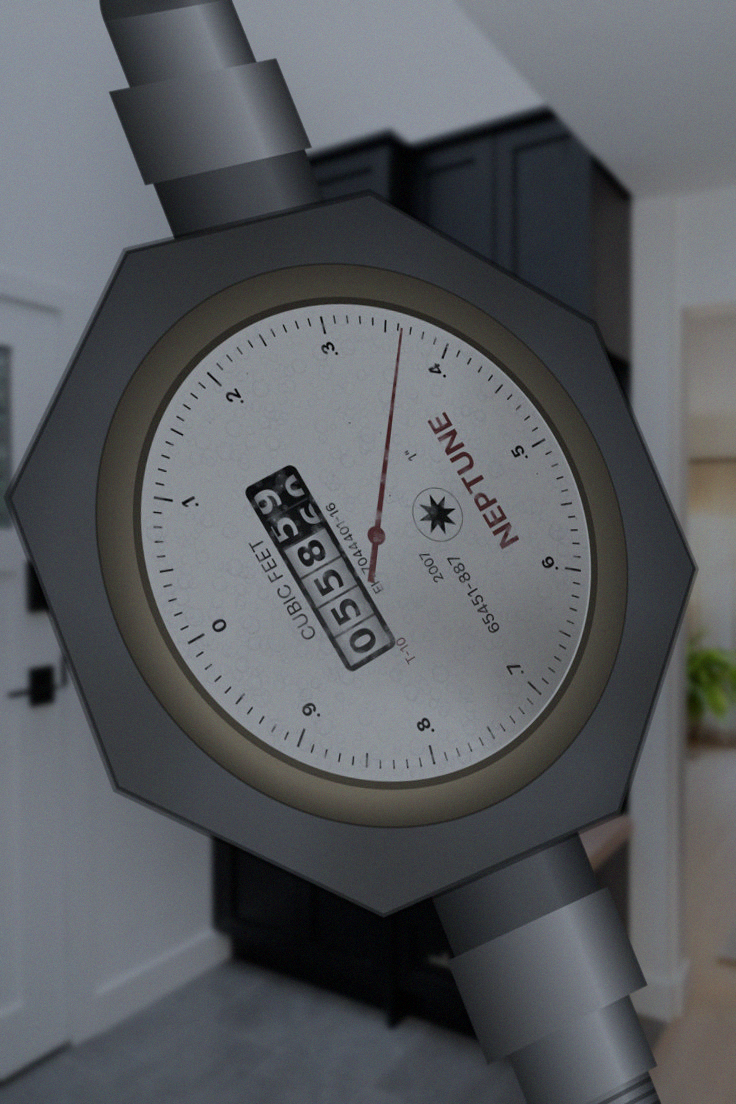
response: 55859.36; ft³
